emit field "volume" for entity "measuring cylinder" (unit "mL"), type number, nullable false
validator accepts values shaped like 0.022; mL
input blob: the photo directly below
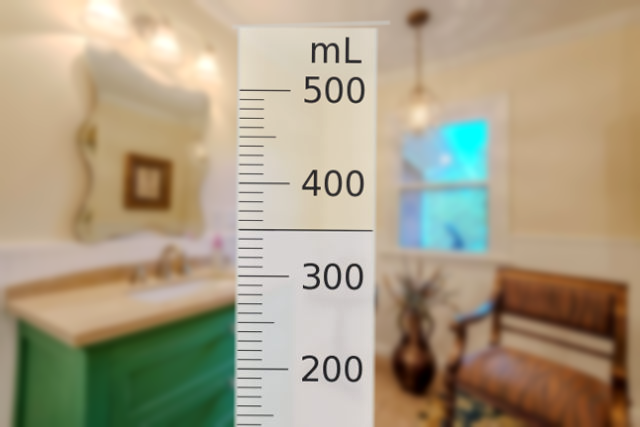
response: 350; mL
